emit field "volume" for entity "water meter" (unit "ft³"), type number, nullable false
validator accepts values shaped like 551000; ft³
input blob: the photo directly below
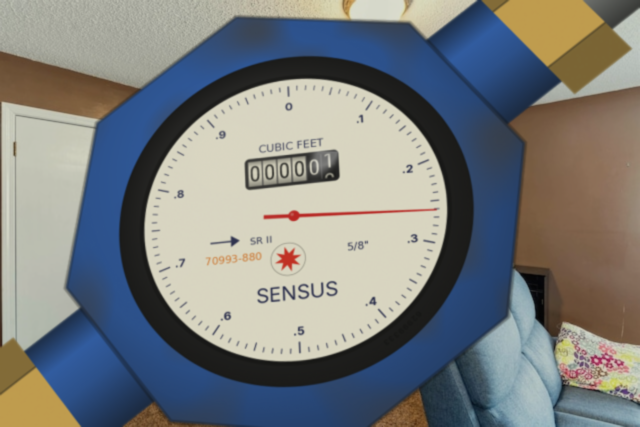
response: 1.26; ft³
